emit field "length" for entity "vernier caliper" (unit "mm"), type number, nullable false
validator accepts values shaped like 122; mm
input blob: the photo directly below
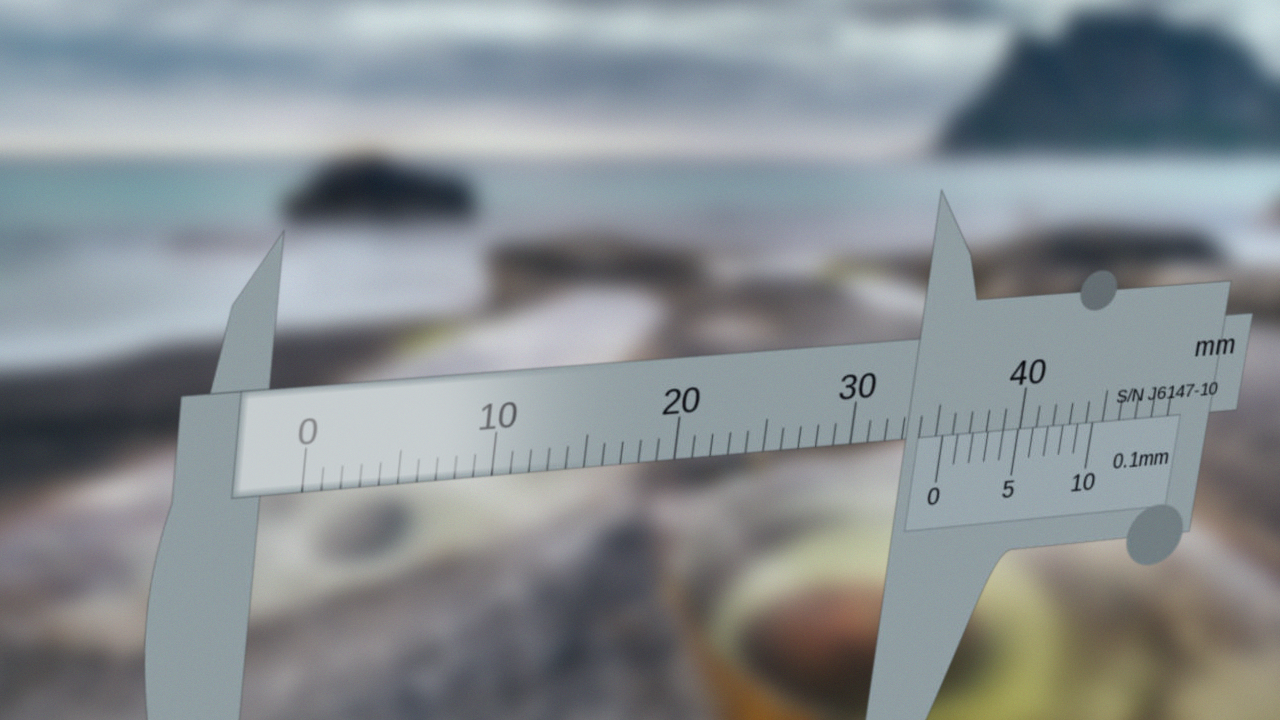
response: 35.4; mm
